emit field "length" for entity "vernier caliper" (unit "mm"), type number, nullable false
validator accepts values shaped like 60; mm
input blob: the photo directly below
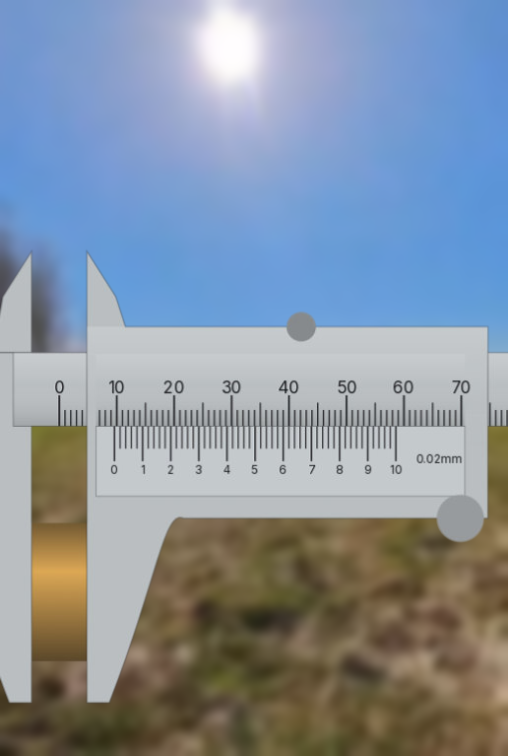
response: 9.6; mm
